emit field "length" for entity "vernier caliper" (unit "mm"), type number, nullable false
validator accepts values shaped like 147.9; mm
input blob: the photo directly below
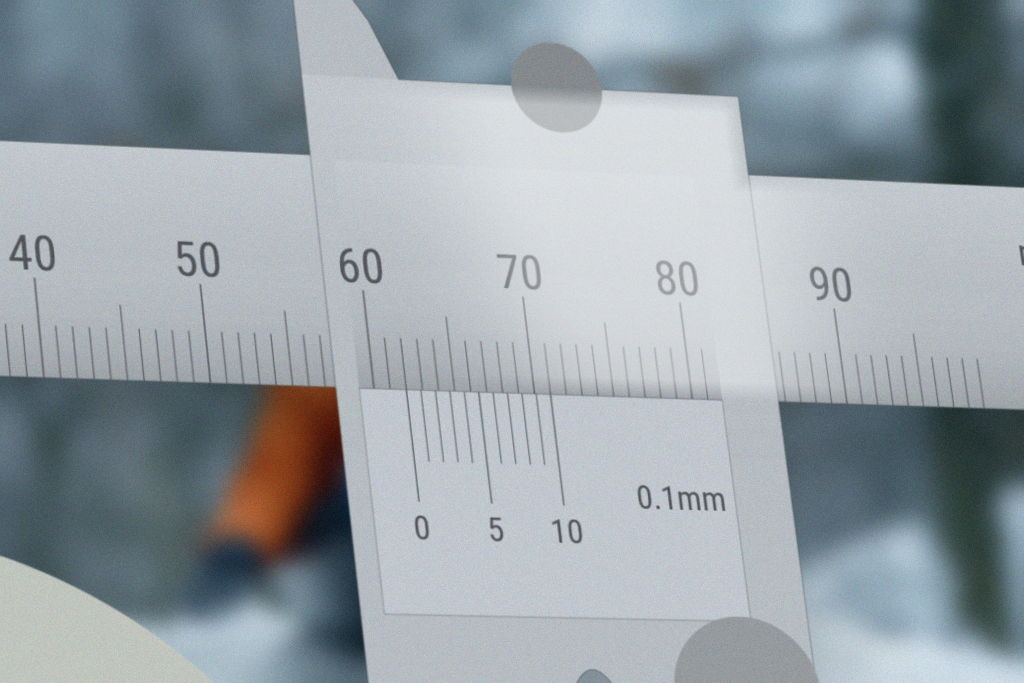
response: 62.0; mm
